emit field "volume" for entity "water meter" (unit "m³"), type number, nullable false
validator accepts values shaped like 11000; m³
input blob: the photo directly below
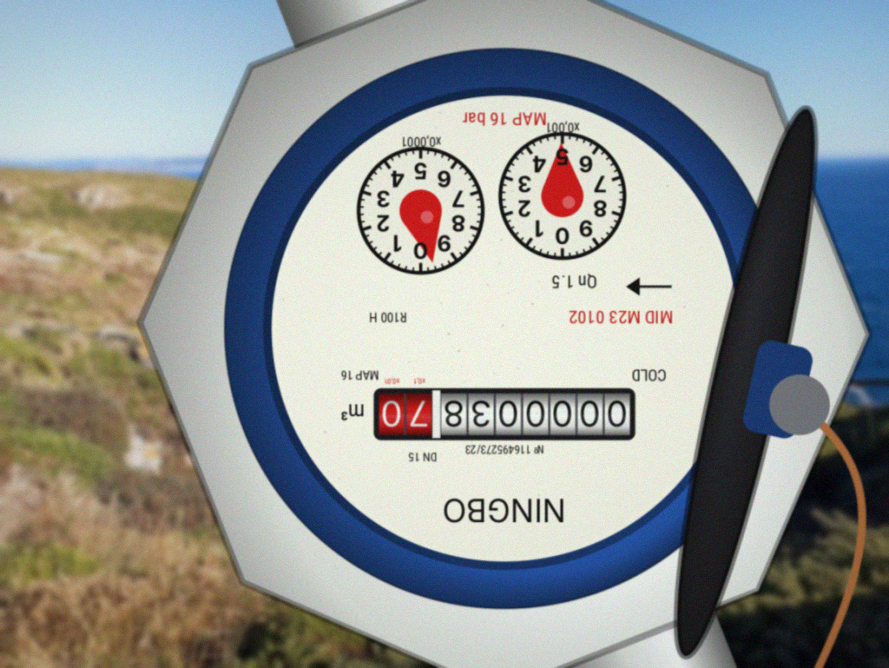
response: 38.7049; m³
